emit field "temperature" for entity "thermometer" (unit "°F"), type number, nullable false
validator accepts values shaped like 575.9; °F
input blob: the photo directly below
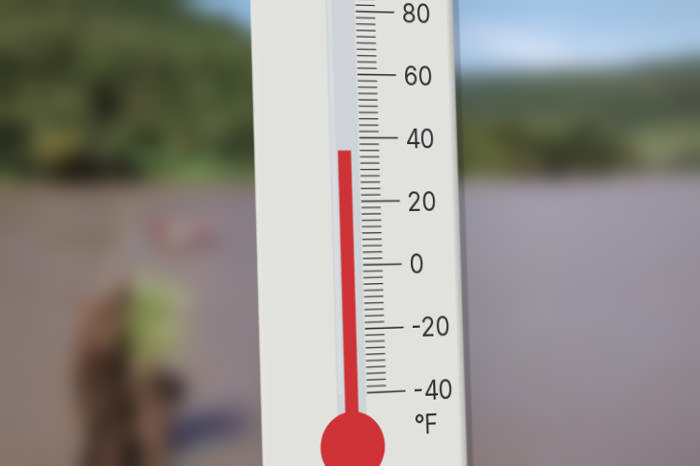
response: 36; °F
